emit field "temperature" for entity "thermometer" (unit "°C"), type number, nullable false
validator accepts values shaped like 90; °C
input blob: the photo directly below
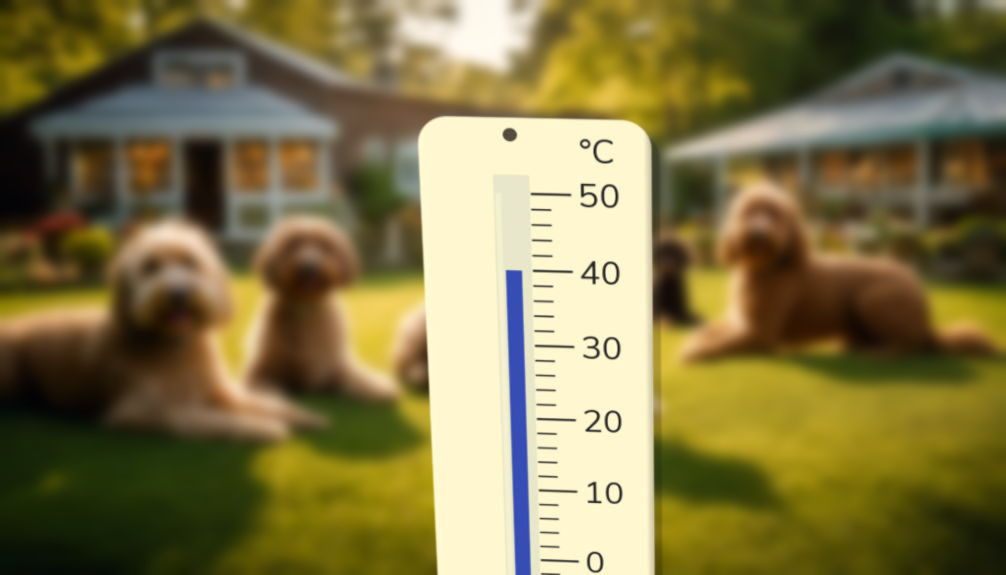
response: 40; °C
